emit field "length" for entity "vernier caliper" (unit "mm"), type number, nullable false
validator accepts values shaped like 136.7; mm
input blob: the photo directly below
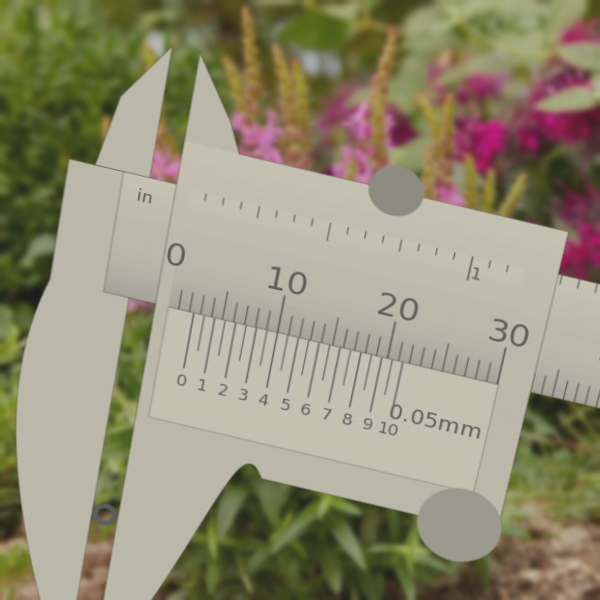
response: 2.4; mm
